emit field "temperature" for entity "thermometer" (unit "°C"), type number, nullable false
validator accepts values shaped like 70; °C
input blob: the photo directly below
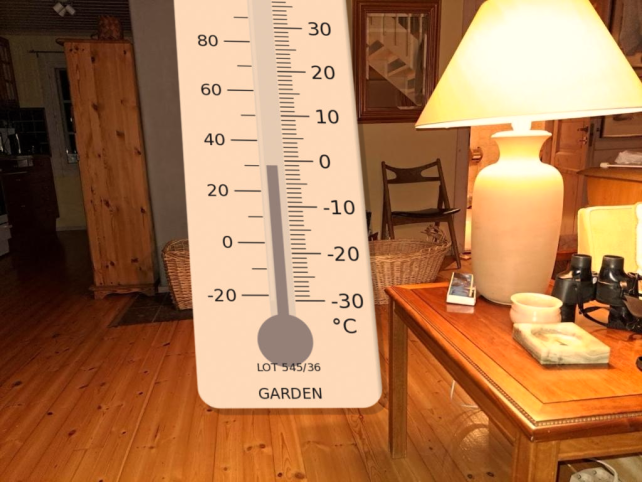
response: -1; °C
